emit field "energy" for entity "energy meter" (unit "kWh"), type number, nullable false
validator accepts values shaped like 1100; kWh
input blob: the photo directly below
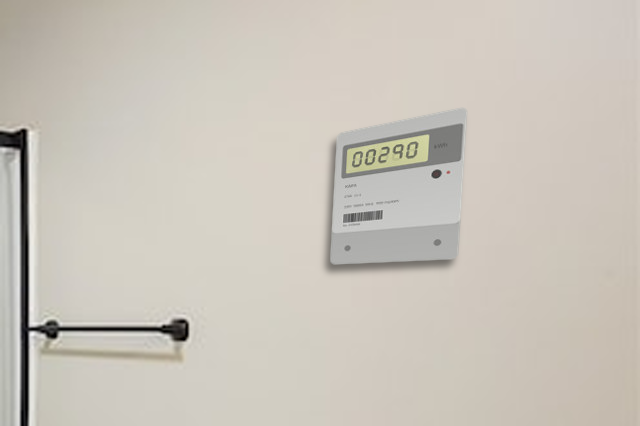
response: 290; kWh
